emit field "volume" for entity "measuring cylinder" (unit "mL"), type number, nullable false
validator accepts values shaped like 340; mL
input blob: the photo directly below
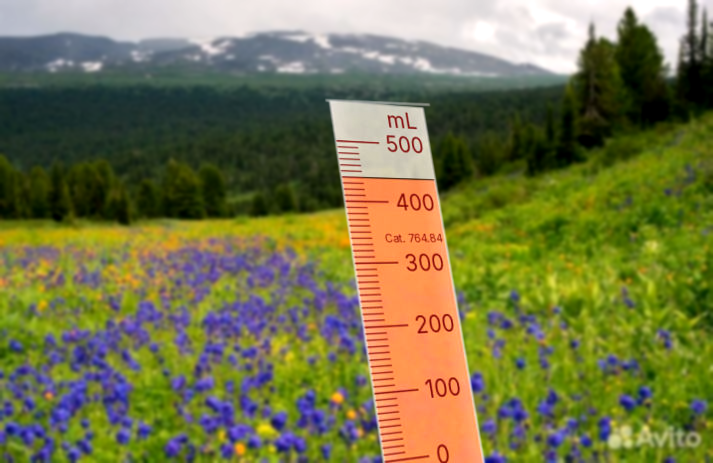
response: 440; mL
